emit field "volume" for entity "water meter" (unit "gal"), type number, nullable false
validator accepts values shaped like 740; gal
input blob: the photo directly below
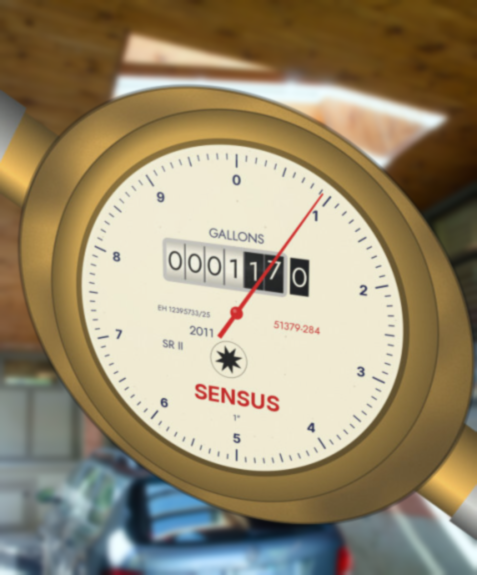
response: 1170.9; gal
